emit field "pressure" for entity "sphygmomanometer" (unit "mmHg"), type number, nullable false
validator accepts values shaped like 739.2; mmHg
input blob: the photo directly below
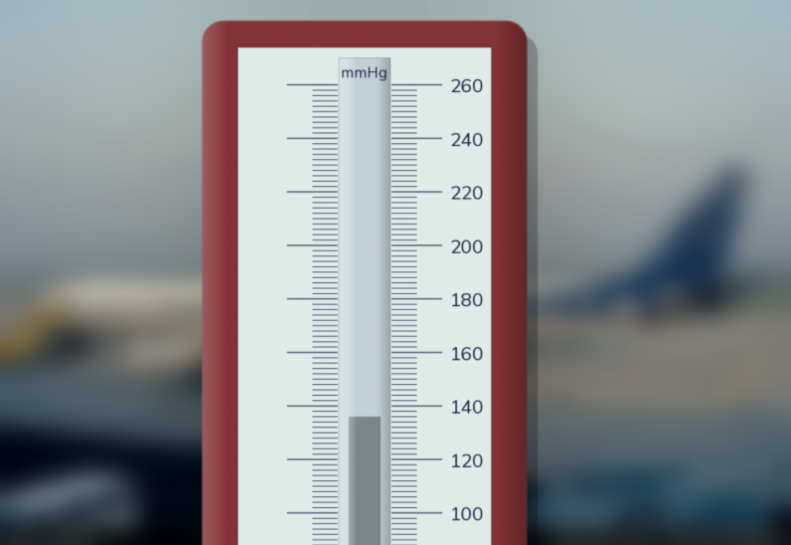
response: 136; mmHg
